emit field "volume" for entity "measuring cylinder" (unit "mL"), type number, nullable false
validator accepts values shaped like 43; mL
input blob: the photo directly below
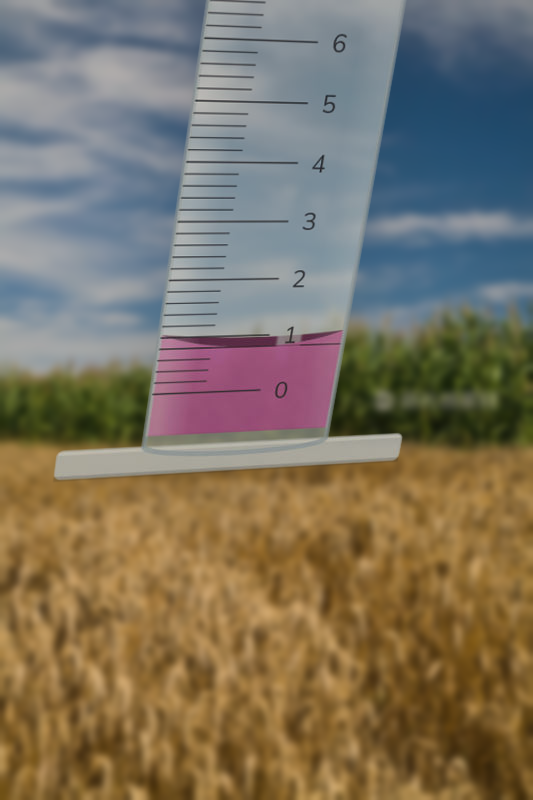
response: 0.8; mL
